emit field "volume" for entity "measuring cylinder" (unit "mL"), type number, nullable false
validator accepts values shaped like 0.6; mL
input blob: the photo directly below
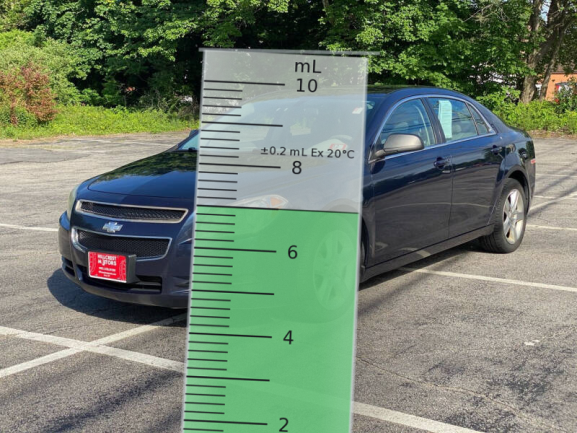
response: 7; mL
